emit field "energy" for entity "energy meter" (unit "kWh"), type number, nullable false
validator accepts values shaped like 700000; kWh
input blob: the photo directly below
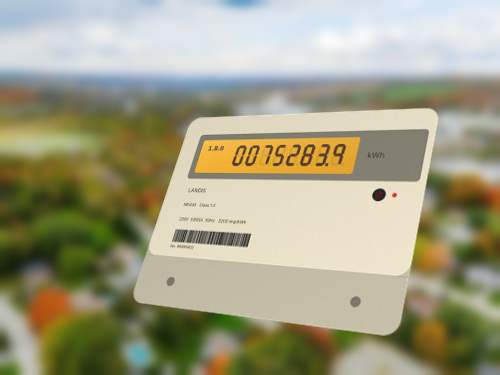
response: 75283.9; kWh
